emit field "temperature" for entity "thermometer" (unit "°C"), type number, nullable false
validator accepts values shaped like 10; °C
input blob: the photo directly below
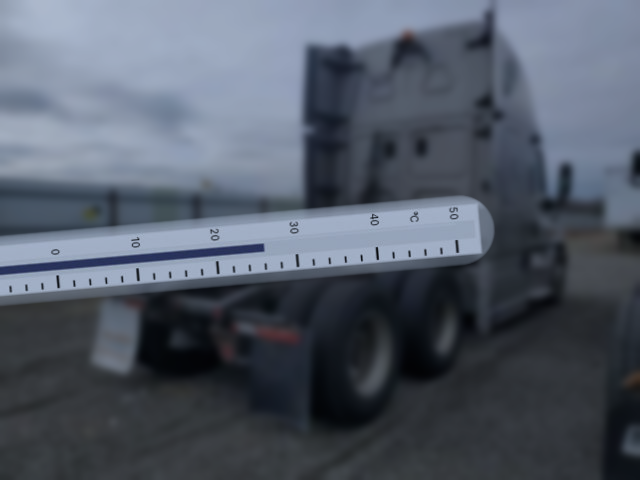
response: 26; °C
